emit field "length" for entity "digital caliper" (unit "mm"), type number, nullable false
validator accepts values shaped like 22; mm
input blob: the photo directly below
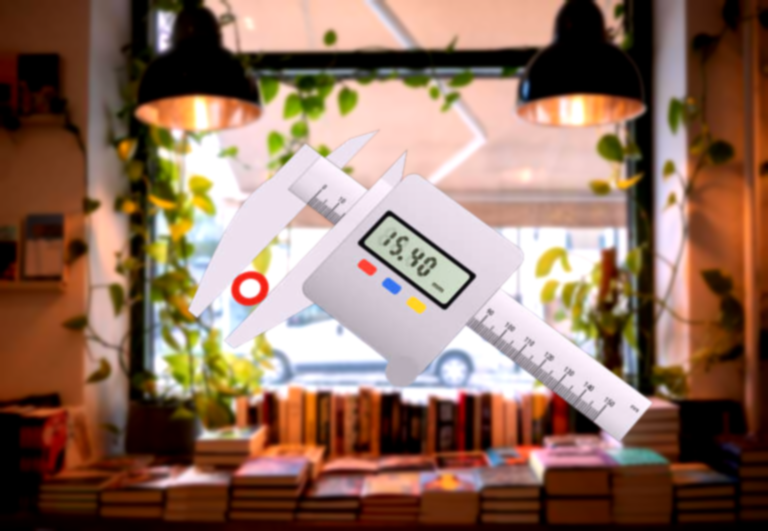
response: 15.40; mm
